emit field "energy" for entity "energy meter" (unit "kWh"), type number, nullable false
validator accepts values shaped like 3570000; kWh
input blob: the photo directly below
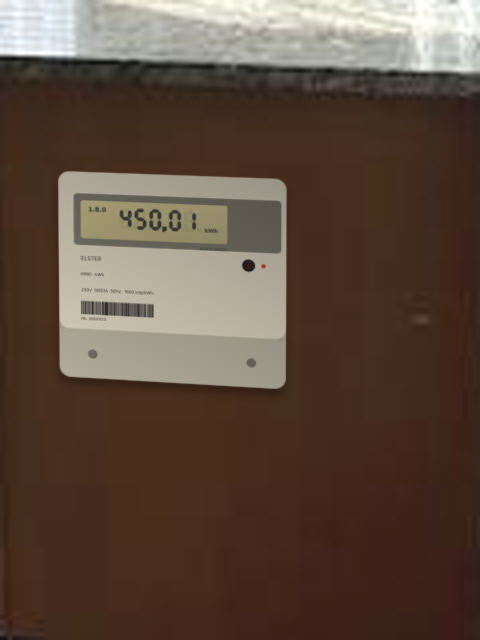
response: 450.01; kWh
